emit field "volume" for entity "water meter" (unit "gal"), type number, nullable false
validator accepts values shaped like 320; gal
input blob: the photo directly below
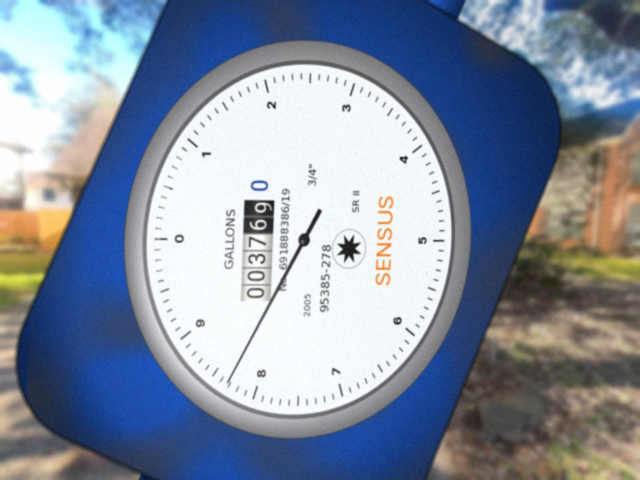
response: 37688.3; gal
